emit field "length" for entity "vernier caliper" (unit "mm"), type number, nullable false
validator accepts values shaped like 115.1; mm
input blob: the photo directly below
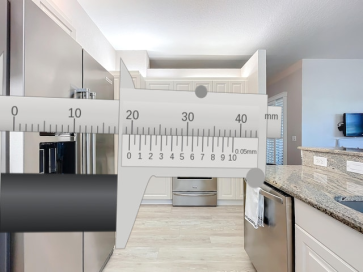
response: 19.6; mm
